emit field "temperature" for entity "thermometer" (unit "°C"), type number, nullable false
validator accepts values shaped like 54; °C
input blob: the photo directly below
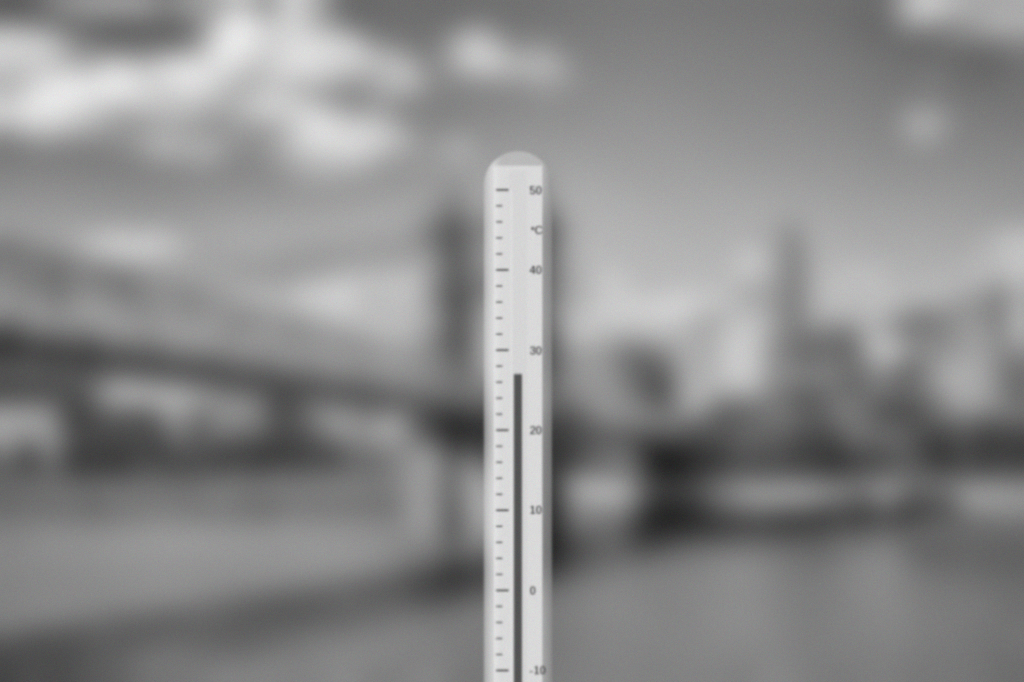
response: 27; °C
